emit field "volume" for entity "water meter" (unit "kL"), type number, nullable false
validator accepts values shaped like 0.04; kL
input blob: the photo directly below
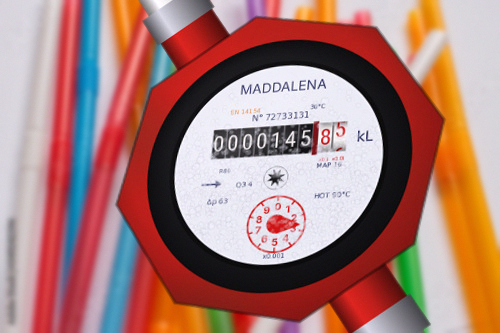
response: 145.852; kL
